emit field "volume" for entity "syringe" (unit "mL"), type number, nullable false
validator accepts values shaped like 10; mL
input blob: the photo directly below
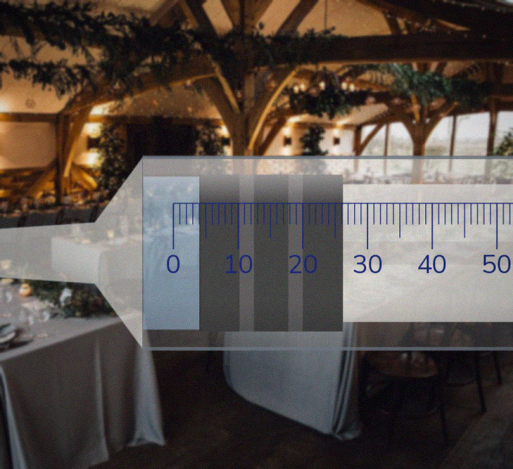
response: 4; mL
